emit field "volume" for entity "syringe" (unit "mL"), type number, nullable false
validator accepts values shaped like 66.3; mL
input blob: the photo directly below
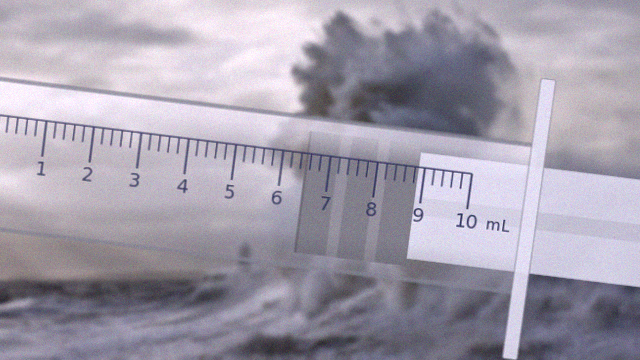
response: 6.5; mL
